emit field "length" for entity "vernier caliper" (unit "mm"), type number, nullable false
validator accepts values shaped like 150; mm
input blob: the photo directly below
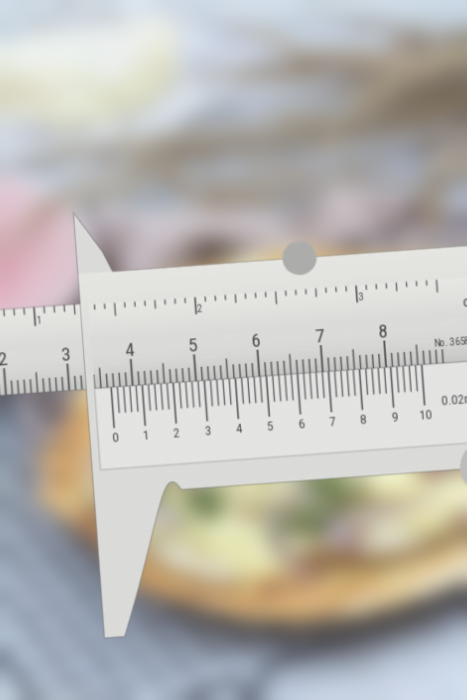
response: 36.6; mm
